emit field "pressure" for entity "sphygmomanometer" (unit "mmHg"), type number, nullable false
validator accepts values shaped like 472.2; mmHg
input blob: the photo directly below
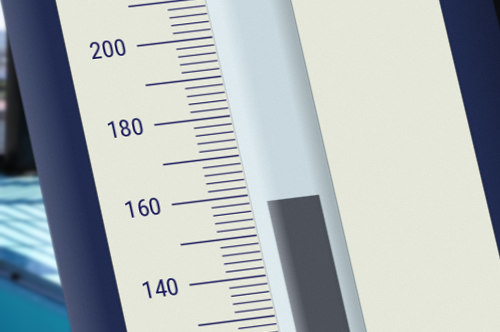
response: 158; mmHg
